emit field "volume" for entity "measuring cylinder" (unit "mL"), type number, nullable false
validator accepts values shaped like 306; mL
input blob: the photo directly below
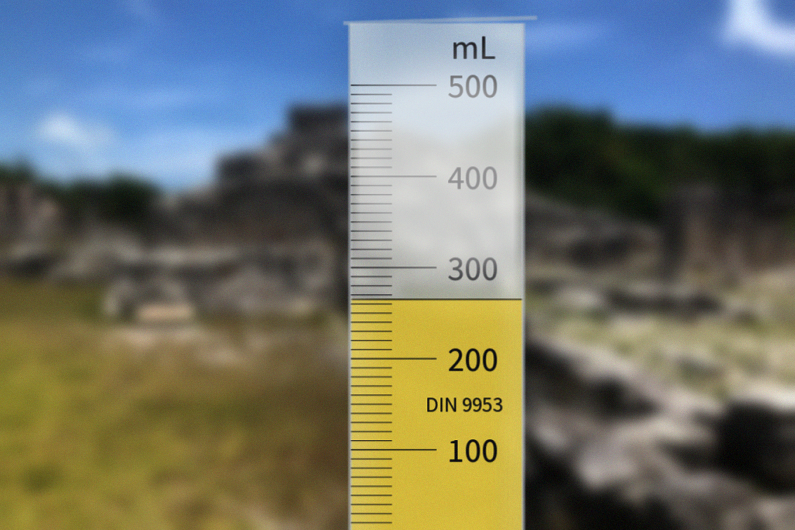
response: 265; mL
